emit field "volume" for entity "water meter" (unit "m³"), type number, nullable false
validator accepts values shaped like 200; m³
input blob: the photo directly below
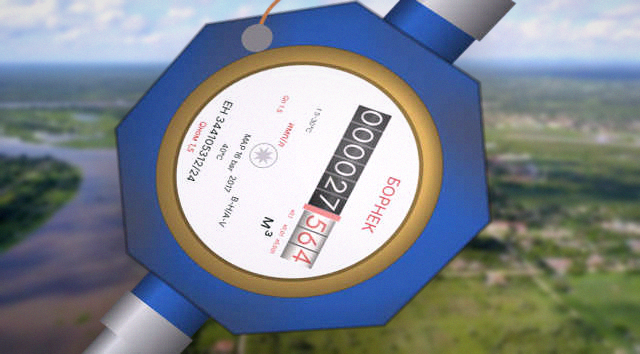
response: 27.564; m³
